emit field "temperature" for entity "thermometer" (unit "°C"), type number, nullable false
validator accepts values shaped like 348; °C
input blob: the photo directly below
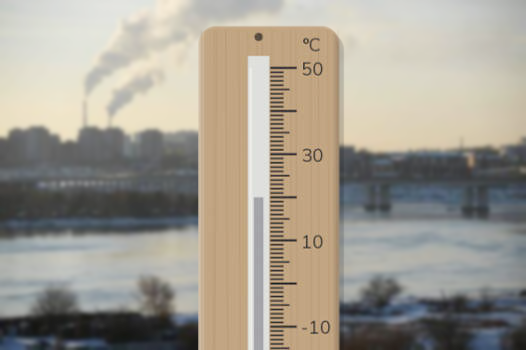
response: 20; °C
